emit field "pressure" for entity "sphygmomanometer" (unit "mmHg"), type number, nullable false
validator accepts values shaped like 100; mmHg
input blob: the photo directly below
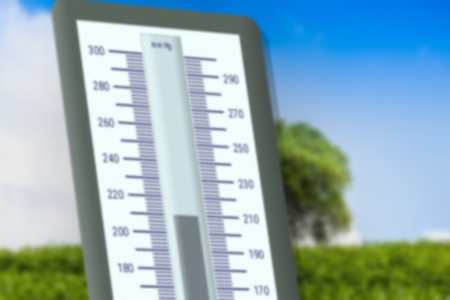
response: 210; mmHg
